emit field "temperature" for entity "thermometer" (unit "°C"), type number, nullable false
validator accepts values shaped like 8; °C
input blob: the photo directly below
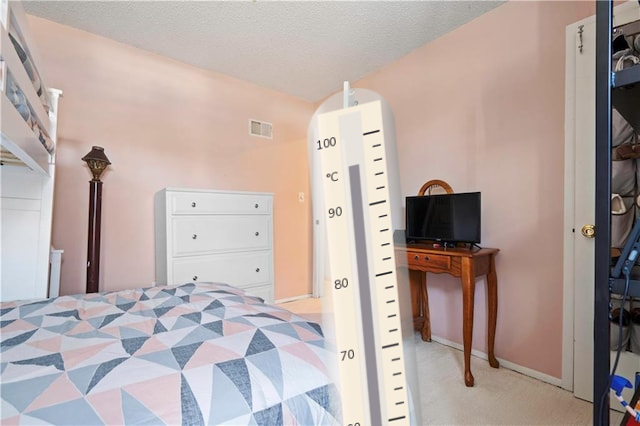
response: 96; °C
